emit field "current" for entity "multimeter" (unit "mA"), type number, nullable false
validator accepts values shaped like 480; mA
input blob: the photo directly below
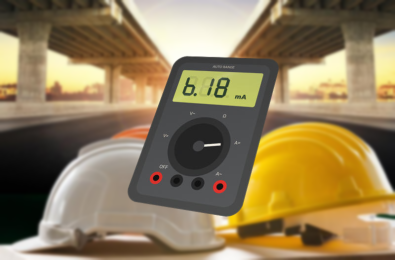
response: 6.18; mA
